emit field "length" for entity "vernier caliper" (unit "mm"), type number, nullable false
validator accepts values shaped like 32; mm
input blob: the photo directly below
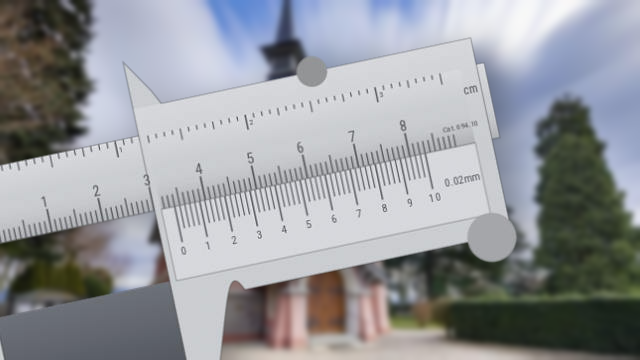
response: 34.0; mm
